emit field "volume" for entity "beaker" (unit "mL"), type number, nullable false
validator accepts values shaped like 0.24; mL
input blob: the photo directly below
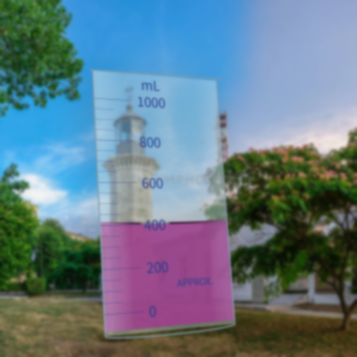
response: 400; mL
